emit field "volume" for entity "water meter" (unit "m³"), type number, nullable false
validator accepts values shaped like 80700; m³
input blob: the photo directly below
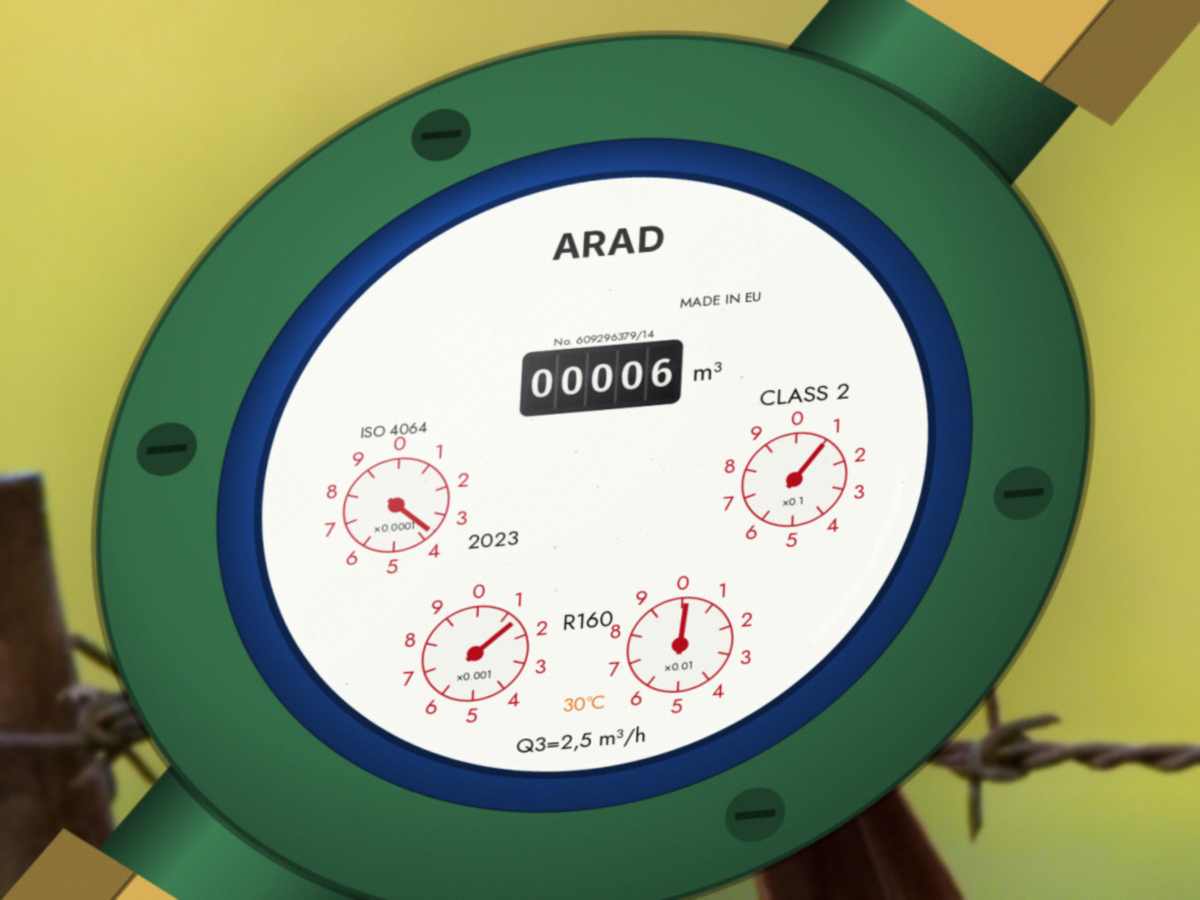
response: 6.1013; m³
